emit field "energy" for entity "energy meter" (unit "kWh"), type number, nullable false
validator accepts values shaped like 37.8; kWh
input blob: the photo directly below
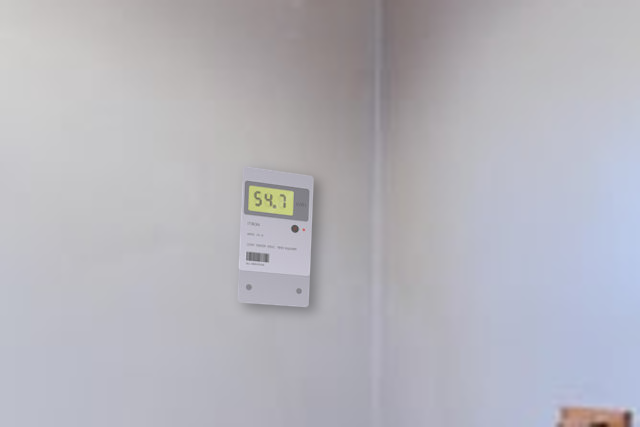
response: 54.7; kWh
